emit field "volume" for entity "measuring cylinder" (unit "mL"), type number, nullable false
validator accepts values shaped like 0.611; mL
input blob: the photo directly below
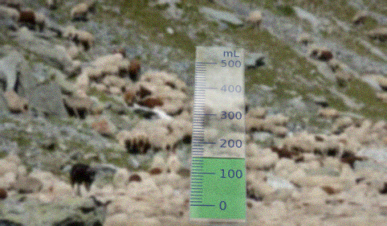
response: 150; mL
